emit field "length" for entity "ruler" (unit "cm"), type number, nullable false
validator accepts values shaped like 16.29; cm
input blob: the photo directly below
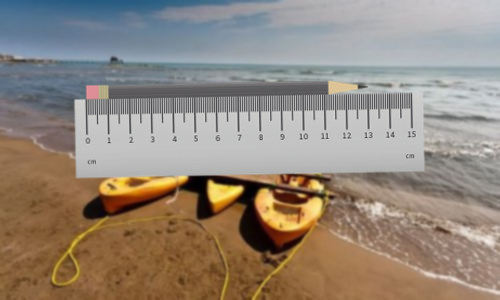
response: 13; cm
